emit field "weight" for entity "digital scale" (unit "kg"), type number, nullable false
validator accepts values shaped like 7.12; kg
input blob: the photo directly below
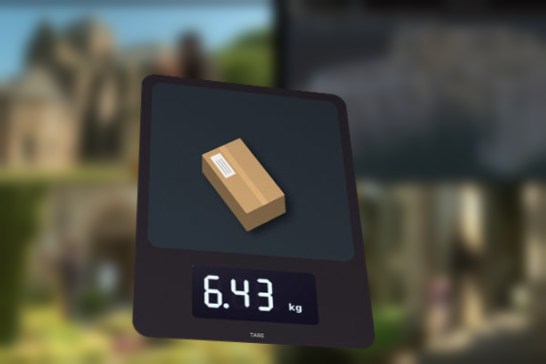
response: 6.43; kg
